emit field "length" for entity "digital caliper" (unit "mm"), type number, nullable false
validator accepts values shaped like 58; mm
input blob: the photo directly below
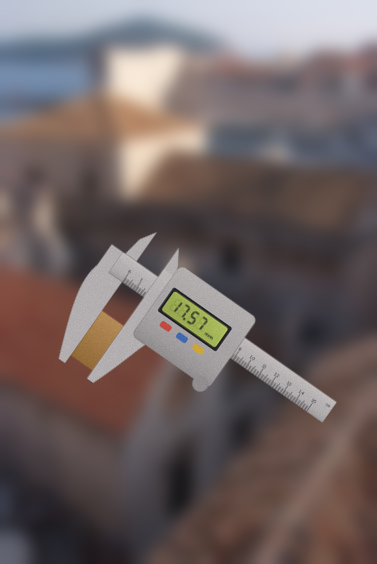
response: 17.57; mm
